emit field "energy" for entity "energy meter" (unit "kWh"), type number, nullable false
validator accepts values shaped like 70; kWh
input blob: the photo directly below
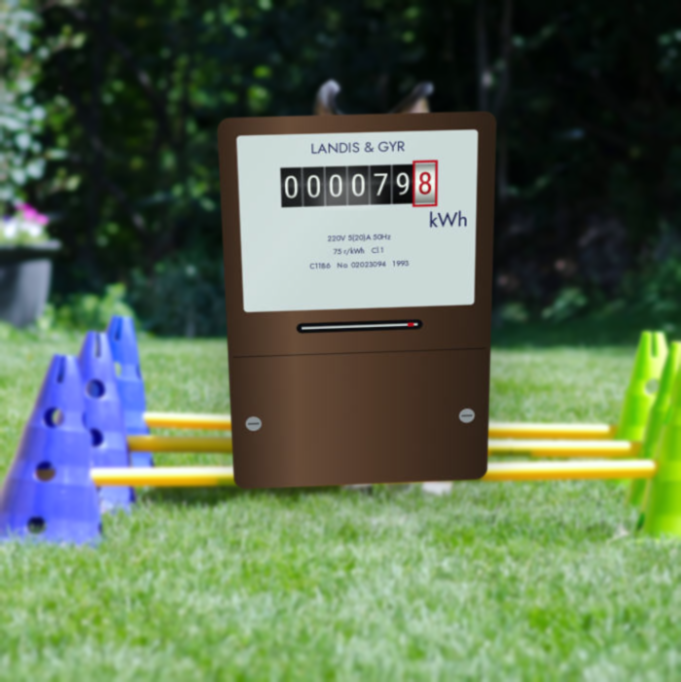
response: 79.8; kWh
